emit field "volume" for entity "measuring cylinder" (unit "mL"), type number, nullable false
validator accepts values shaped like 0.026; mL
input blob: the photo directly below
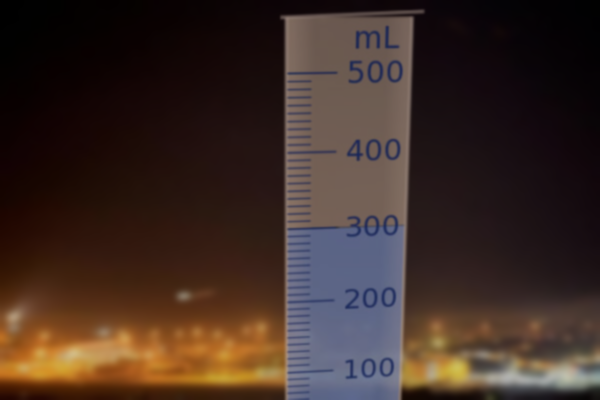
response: 300; mL
